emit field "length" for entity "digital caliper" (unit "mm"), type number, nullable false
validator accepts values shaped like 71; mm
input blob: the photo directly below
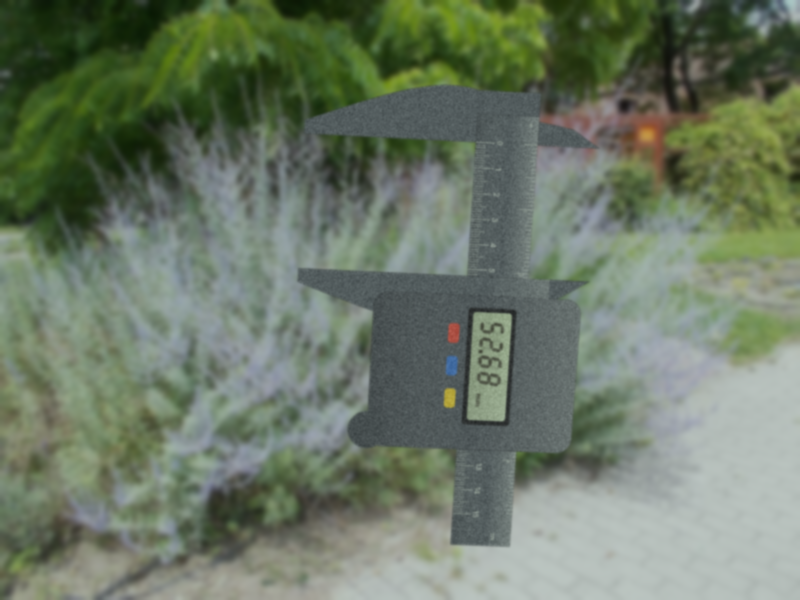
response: 52.68; mm
